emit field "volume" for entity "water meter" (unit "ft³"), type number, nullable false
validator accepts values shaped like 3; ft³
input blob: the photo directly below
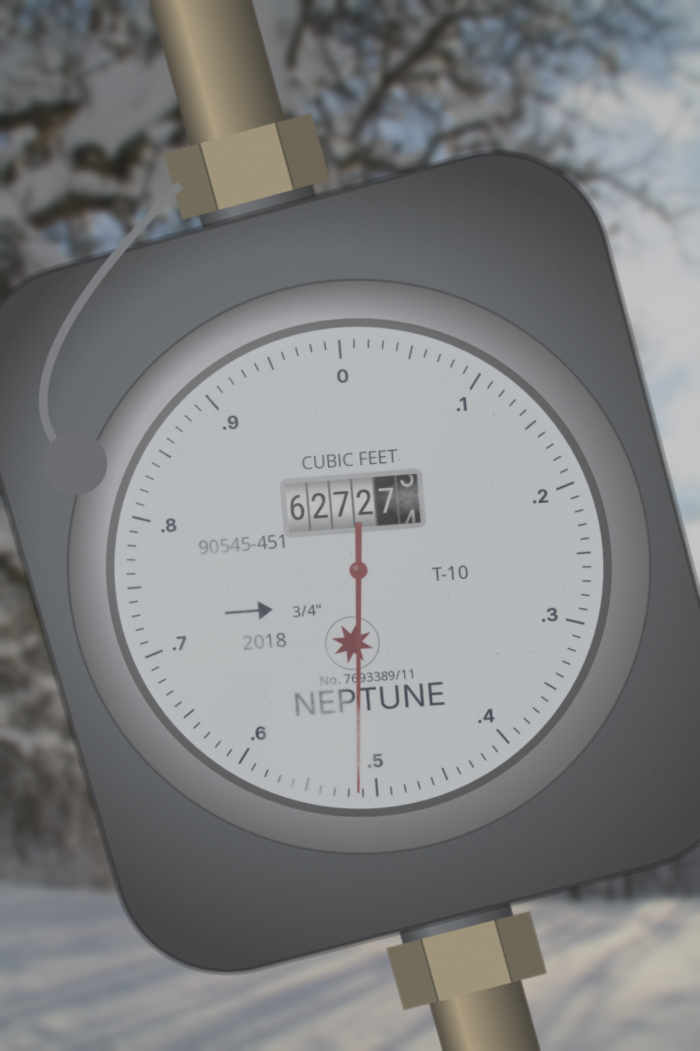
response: 627273.51; ft³
